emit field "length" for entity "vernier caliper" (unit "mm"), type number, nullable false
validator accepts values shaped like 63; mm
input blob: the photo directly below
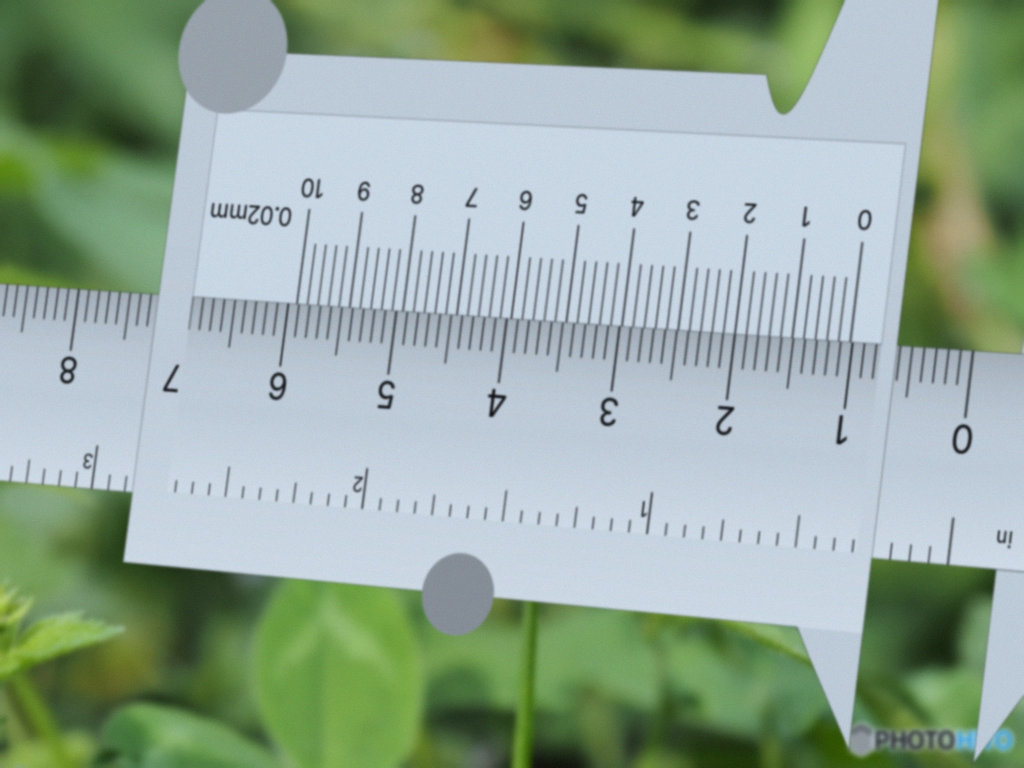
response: 10.2; mm
